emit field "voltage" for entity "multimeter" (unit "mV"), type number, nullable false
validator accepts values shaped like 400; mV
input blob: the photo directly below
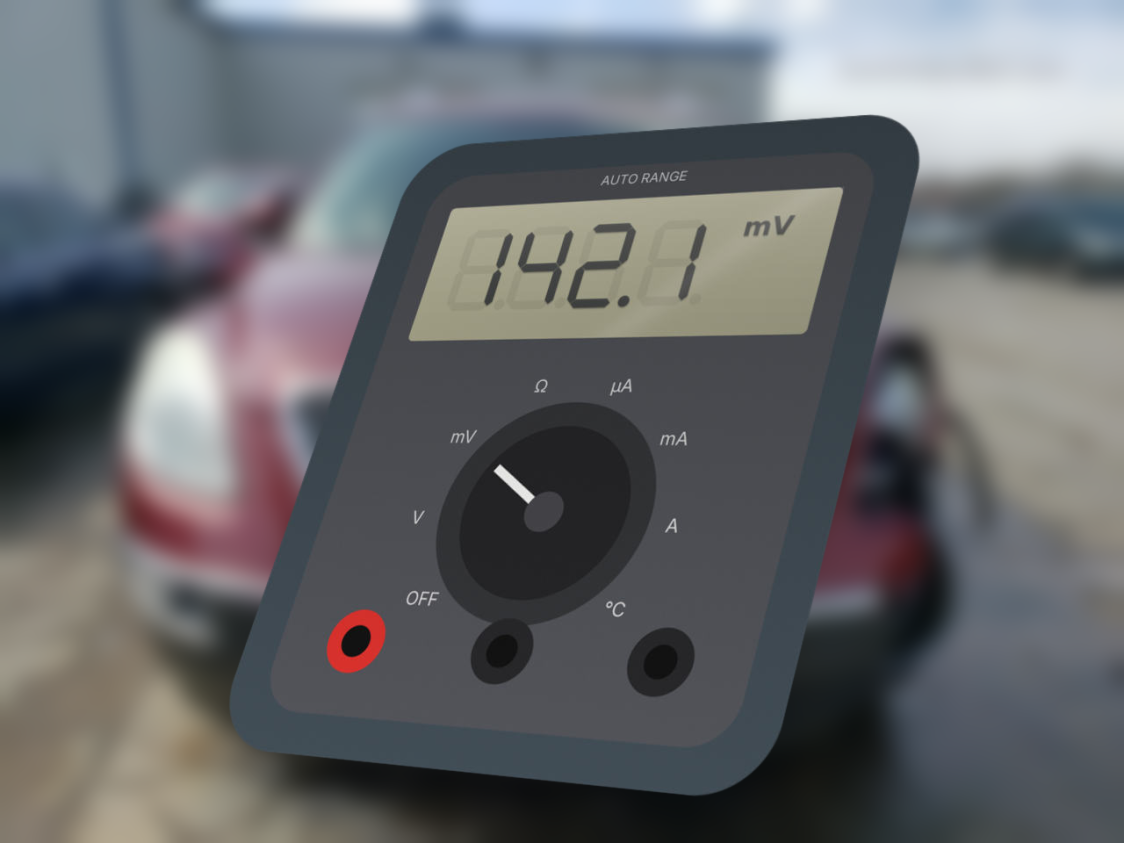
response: 142.1; mV
